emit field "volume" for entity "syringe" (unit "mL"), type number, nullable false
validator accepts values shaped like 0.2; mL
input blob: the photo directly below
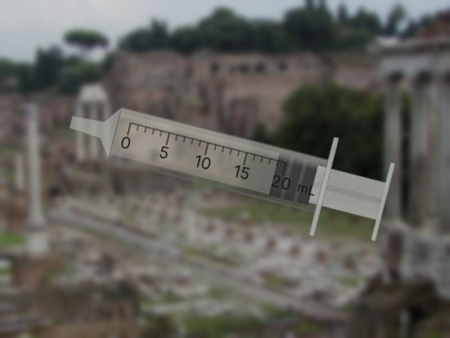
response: 19; mL
